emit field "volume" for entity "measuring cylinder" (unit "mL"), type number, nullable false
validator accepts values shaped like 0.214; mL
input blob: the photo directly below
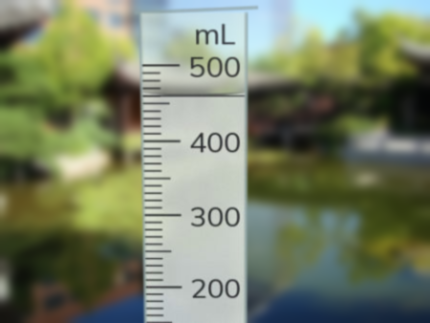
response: 460; mL
